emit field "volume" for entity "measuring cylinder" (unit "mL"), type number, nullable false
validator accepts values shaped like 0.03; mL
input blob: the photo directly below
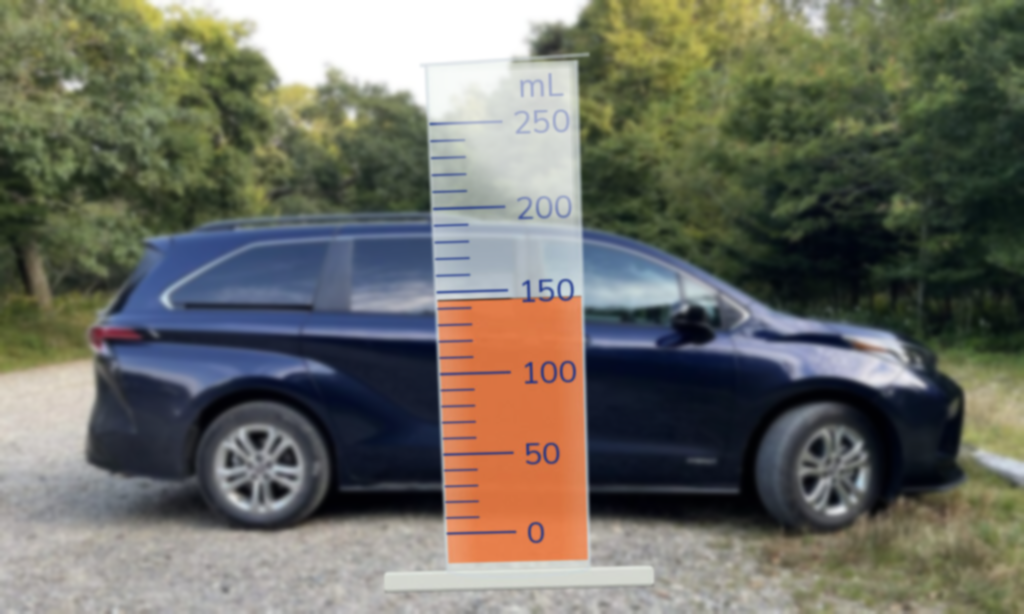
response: 145; mL
